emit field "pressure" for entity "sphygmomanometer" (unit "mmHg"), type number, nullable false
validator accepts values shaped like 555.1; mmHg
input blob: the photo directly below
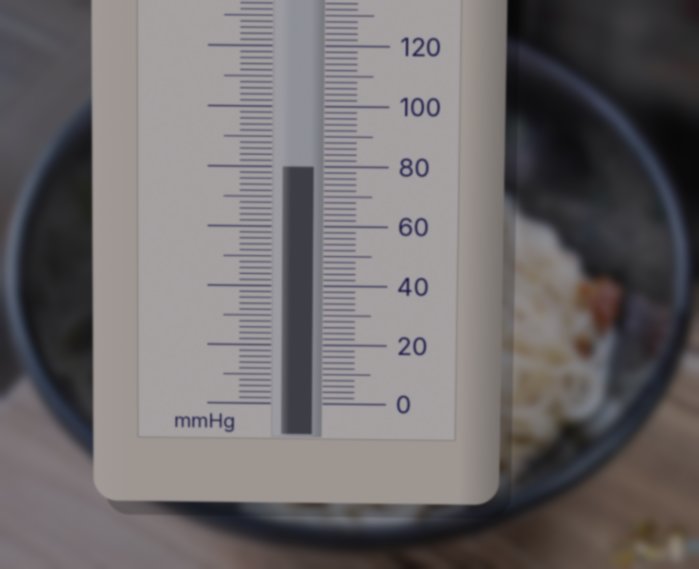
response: 80; mmHg
